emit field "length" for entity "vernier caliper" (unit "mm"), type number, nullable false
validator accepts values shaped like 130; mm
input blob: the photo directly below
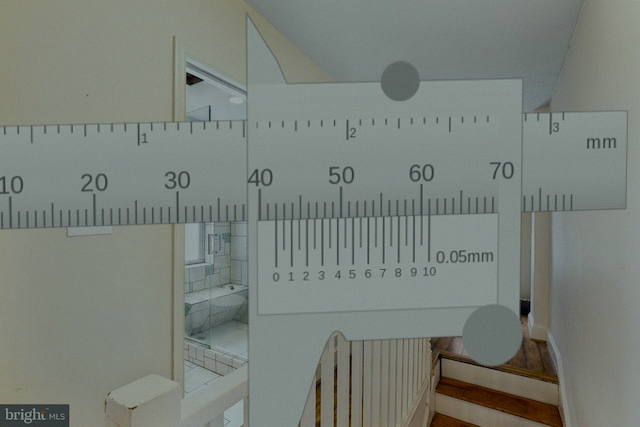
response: 42.0; mm
